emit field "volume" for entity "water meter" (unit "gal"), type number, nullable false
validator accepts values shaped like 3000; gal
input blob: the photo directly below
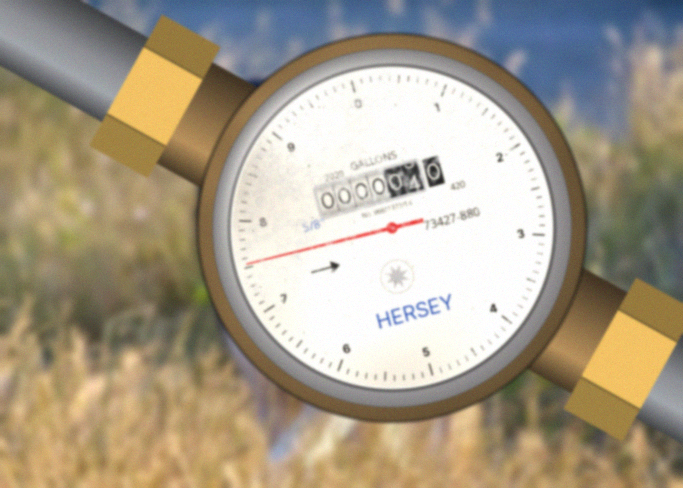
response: 37.5; gal
